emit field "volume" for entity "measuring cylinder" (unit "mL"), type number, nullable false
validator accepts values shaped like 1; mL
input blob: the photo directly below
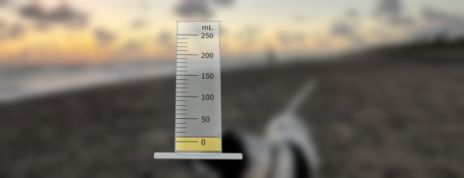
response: 10; mL
